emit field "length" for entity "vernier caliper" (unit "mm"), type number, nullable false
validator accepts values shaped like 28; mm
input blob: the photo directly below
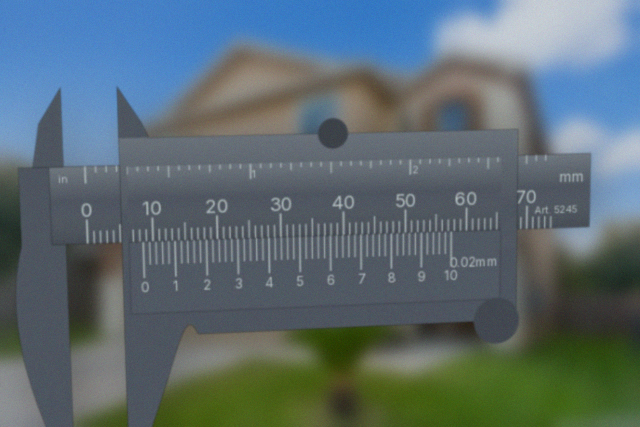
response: 8.5; mm
